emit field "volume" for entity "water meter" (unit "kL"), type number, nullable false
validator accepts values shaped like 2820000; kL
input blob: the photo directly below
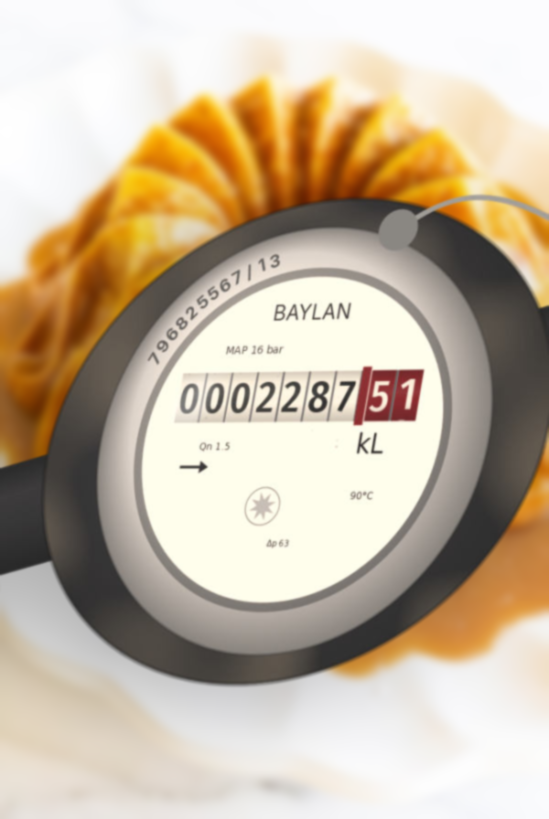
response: 2287.51; kL
